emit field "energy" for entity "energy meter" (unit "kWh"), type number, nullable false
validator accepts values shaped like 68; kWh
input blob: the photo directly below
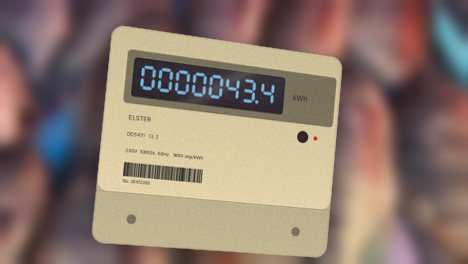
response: 43.4; kWh
